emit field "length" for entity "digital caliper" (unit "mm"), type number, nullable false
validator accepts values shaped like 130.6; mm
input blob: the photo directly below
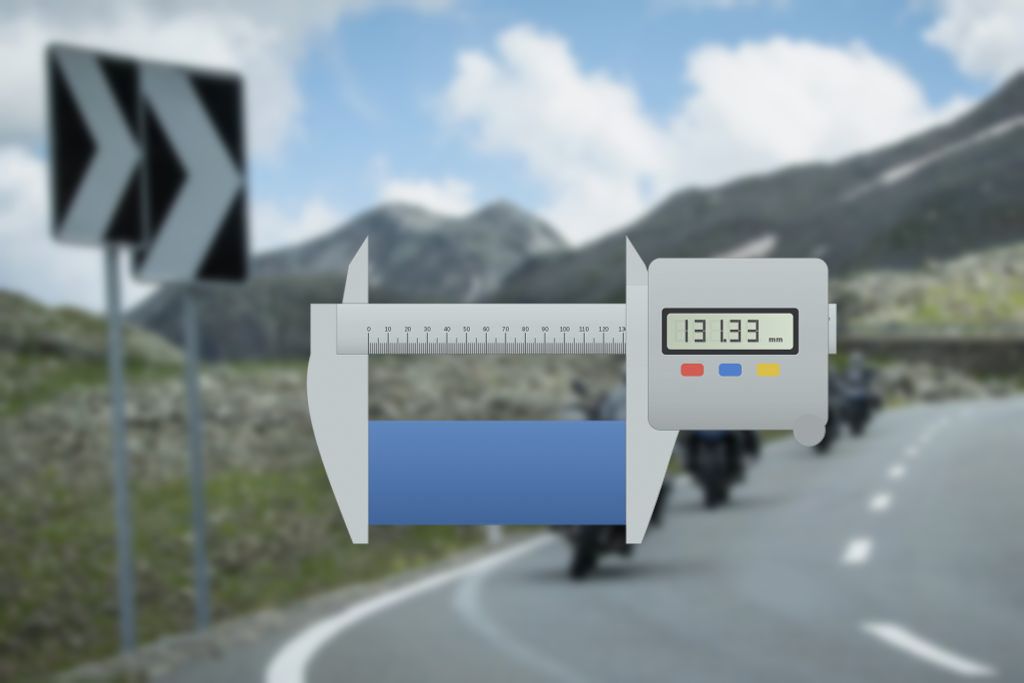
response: 131.33; mm
